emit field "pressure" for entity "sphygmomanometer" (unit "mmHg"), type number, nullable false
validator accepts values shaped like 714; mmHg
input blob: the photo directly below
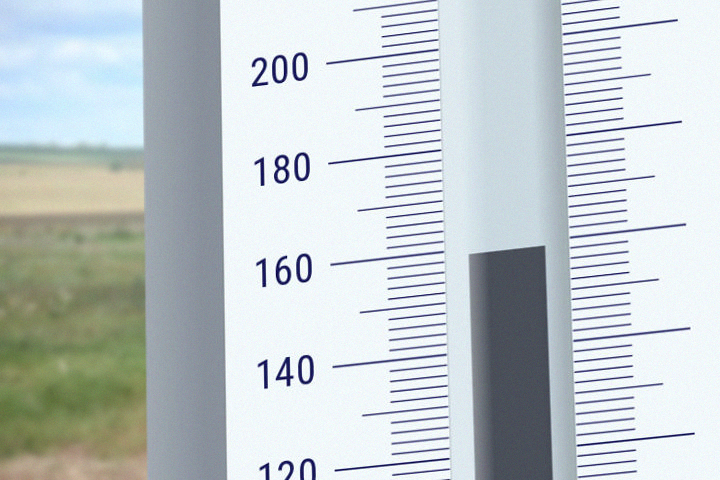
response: 159; mmHg
